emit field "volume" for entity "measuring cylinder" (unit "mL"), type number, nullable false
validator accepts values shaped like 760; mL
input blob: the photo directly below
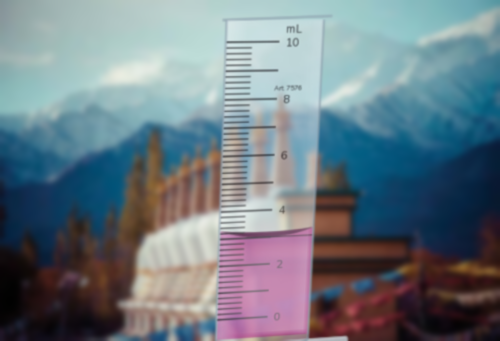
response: 3; mL
